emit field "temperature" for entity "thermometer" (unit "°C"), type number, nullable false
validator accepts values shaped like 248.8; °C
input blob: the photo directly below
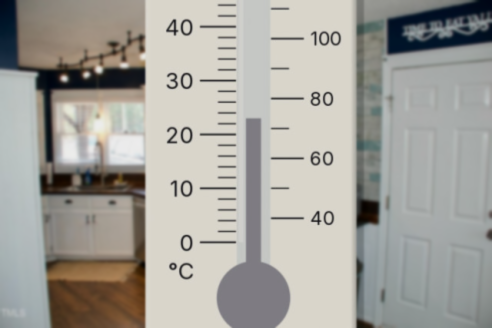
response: 23; °C
